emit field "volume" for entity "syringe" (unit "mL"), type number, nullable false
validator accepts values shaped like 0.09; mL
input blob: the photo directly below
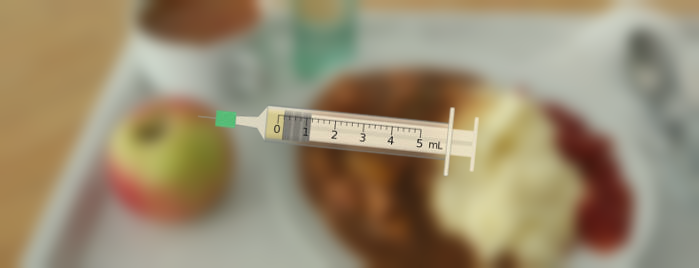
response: 0.2; mL
